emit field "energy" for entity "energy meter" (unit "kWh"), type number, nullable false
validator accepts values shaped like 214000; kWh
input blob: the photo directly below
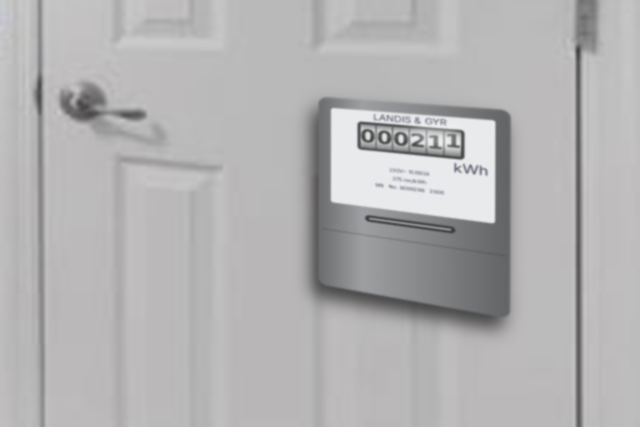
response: 211; kWh
